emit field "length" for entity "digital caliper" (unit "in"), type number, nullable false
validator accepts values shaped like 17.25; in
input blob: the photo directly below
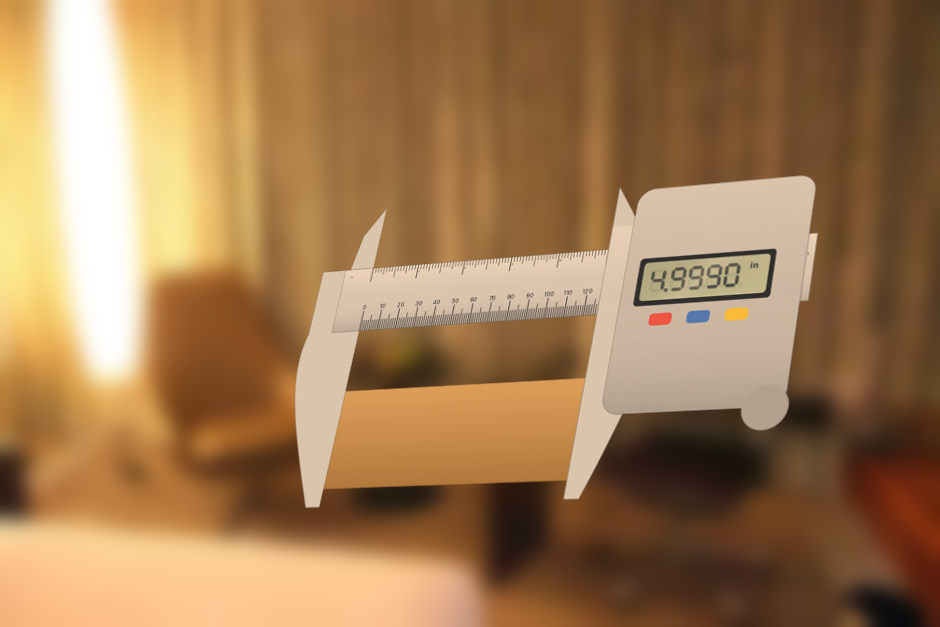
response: 4.9990; in
